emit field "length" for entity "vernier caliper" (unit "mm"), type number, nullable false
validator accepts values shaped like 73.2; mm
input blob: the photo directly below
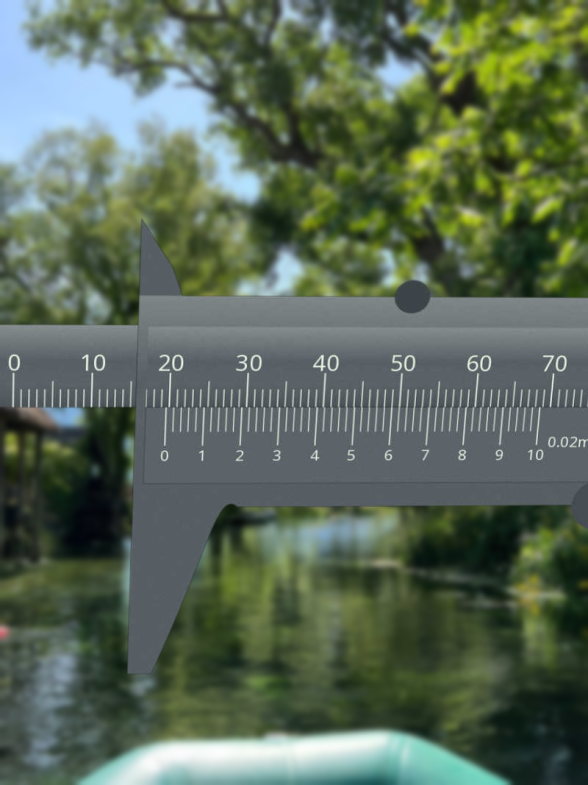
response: 19.6; mm
